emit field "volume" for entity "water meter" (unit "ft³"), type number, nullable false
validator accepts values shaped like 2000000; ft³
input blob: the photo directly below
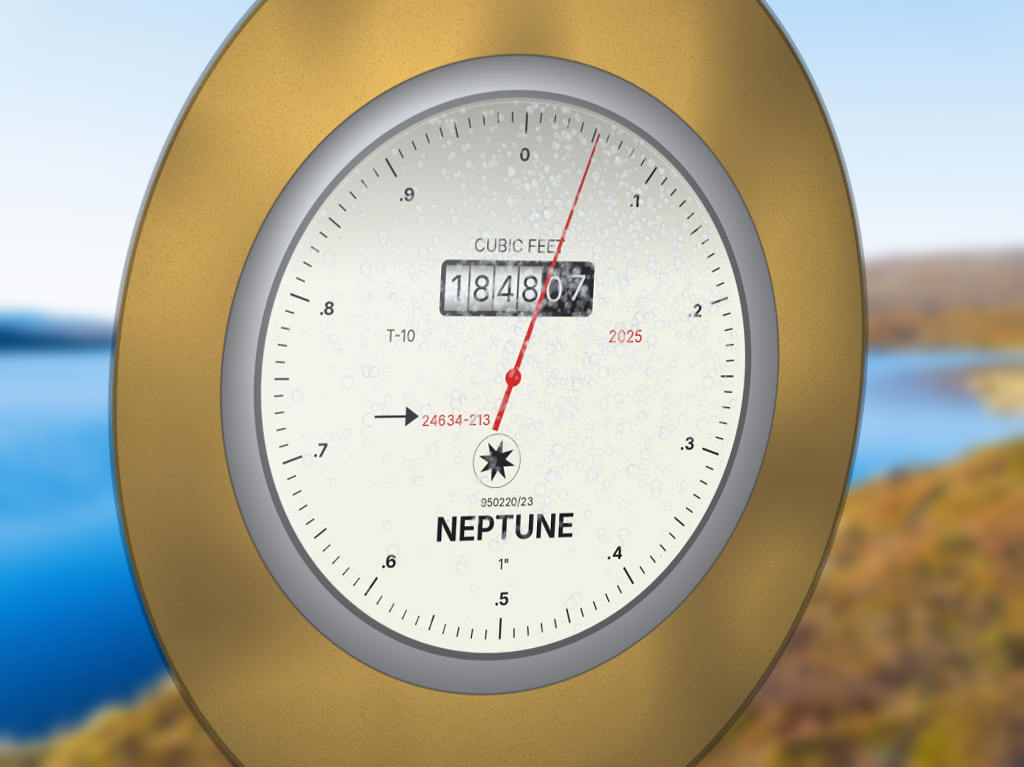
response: 184807.05; ft³
